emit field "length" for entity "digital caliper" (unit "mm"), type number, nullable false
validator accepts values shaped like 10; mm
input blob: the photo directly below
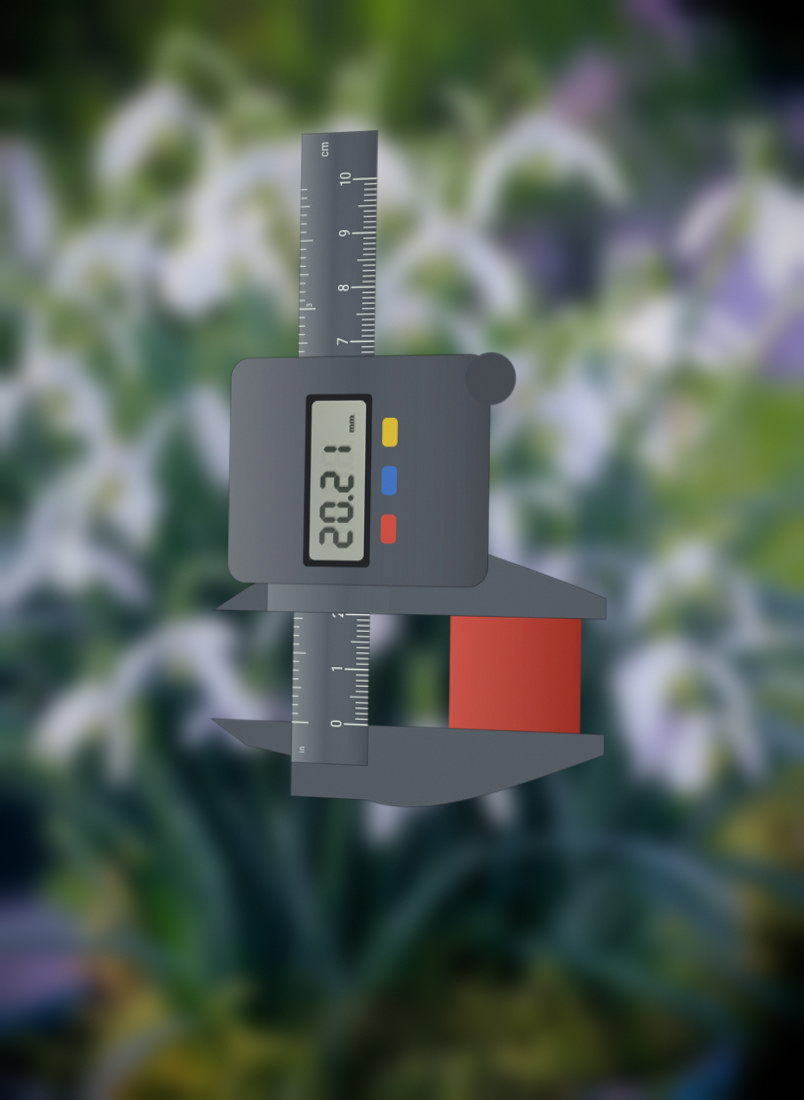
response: 20.21; mm
